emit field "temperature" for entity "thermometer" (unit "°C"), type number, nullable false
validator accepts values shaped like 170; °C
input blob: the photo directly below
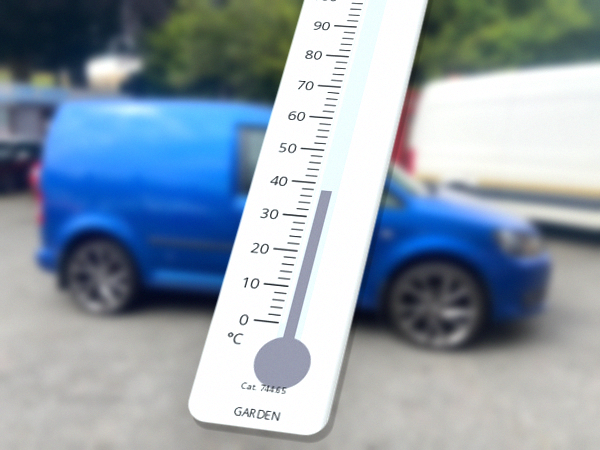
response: 38; °C
